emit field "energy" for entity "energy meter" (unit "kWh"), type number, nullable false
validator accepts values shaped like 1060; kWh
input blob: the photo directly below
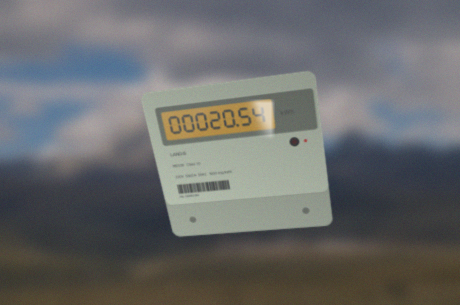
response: 20.54; kWh
